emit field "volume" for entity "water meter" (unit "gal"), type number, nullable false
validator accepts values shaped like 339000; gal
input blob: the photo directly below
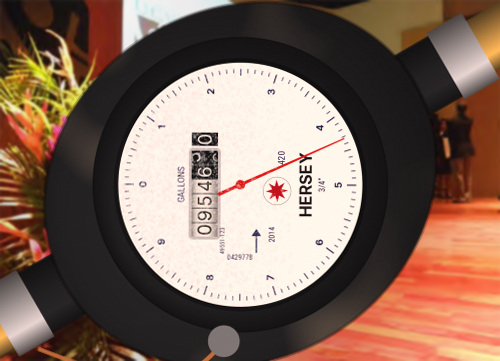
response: 954654.3; gal
